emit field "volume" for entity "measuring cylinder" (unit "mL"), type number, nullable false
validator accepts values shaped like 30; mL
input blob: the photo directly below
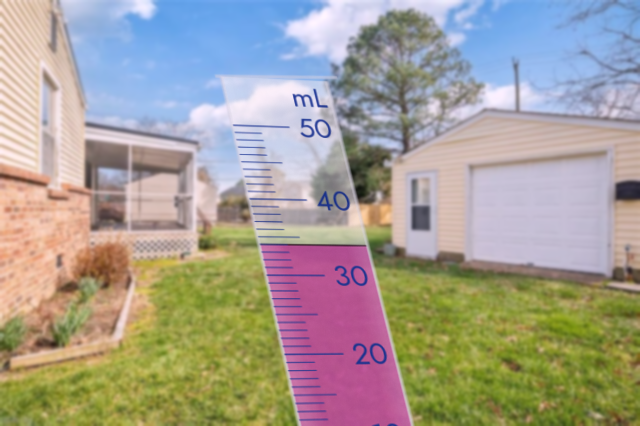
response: 34; mL
